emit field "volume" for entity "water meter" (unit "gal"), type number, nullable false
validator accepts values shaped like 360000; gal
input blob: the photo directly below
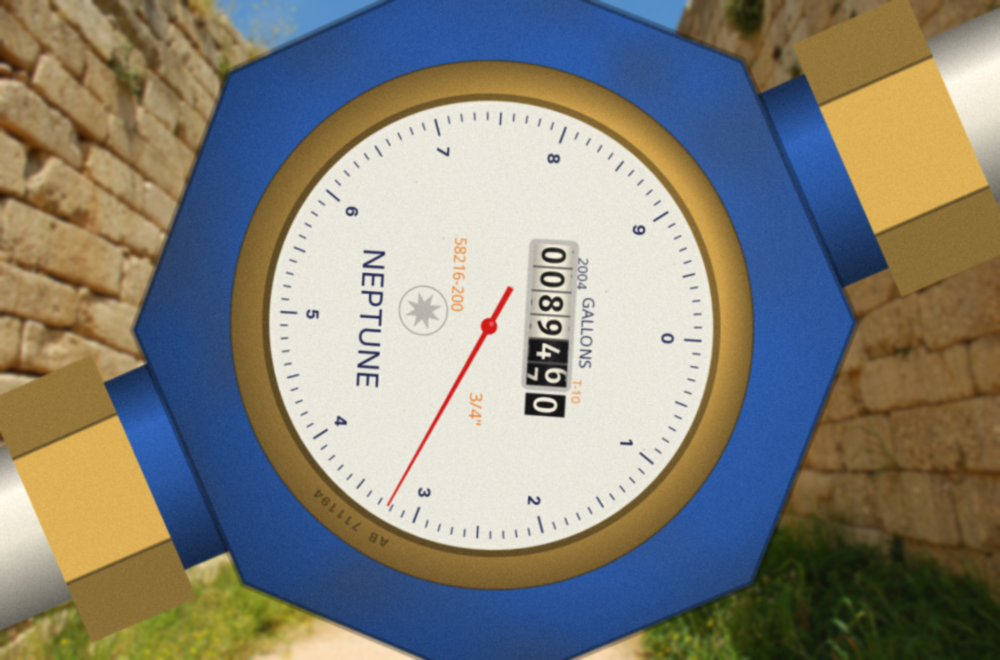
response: 89463.2; gal
